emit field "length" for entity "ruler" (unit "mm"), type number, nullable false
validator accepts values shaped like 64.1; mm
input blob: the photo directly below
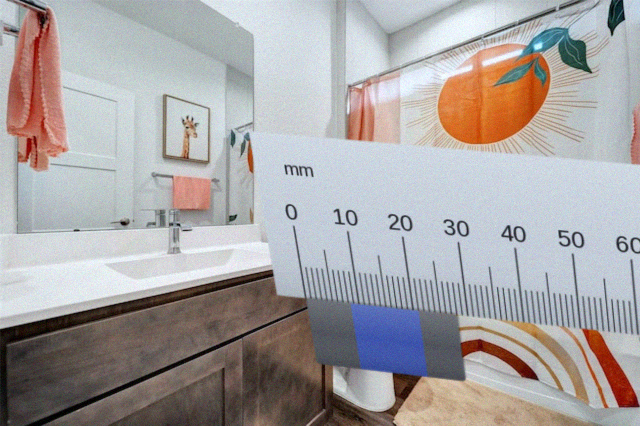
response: 28; mm
